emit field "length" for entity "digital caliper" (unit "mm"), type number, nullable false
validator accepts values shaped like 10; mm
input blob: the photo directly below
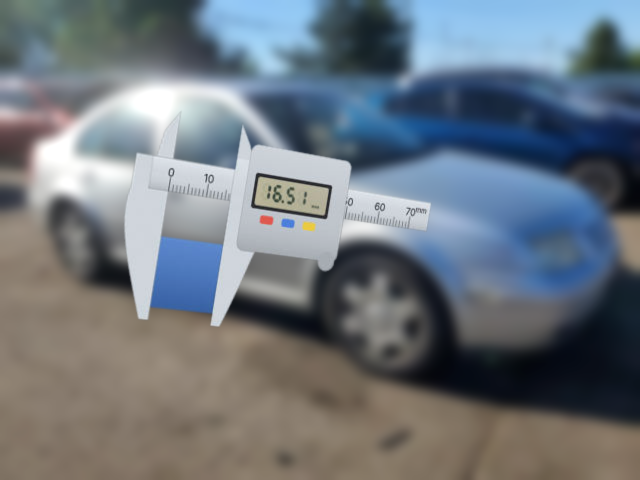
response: 16.51; mm
